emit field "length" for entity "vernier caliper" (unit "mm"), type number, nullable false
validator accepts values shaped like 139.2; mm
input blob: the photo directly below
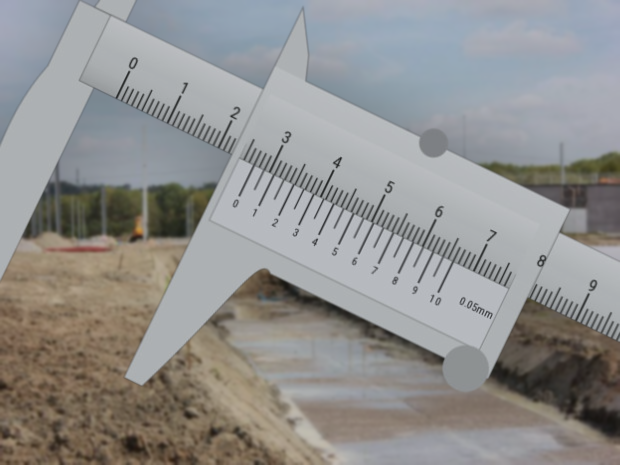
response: 27.0; mm
